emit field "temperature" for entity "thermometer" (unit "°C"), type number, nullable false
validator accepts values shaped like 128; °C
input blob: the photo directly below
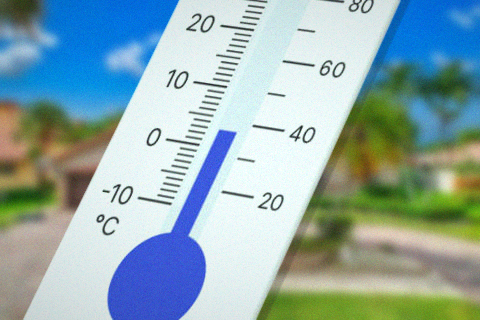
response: 3; °C
